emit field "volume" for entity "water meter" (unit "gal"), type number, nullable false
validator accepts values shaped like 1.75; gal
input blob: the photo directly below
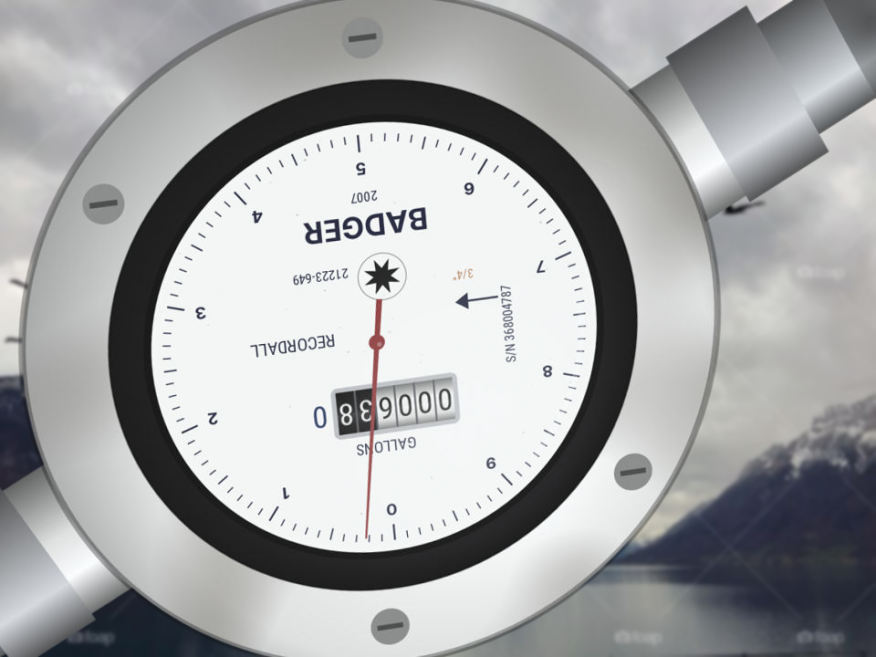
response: 6380.2; gal
